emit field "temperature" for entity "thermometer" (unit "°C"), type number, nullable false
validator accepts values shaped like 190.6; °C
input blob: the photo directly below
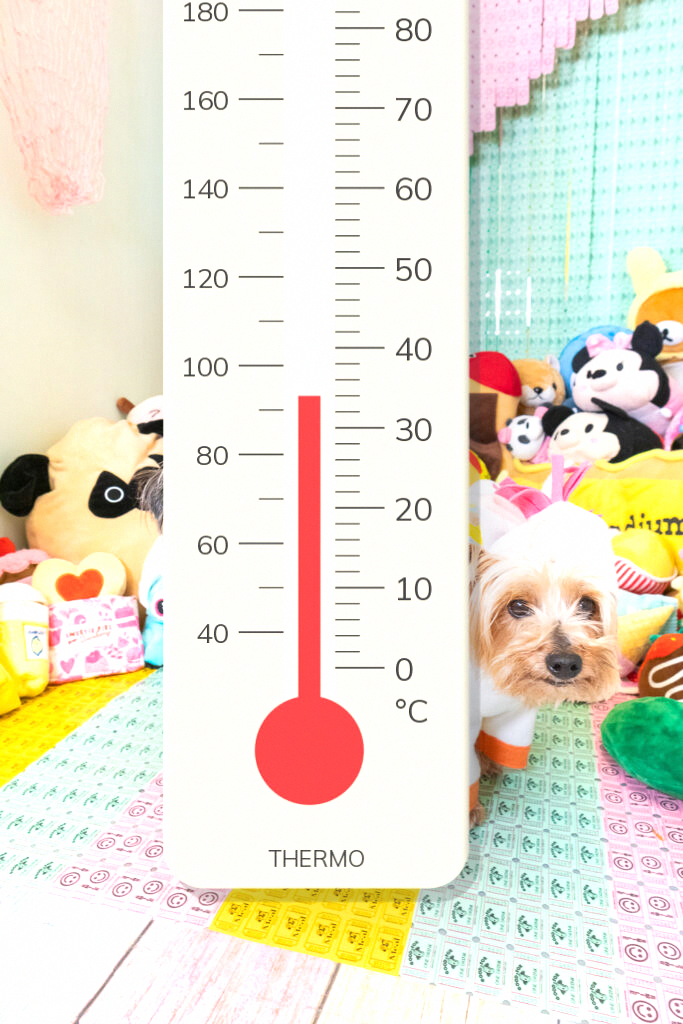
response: 34; °C
